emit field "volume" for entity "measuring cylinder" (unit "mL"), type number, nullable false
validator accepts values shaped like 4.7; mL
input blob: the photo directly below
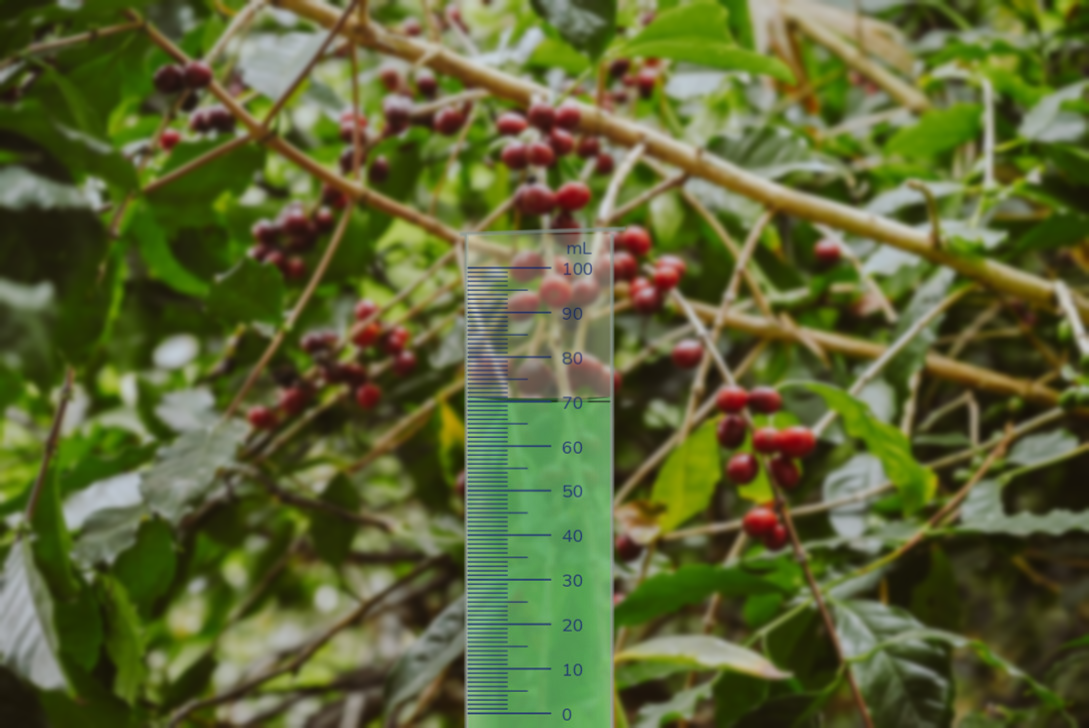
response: 70; mL
